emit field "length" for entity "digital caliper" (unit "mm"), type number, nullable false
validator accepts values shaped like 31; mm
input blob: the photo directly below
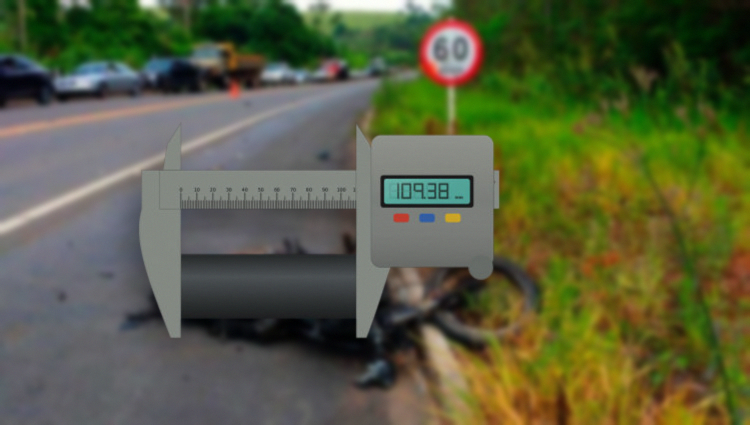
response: 109.38; mm
